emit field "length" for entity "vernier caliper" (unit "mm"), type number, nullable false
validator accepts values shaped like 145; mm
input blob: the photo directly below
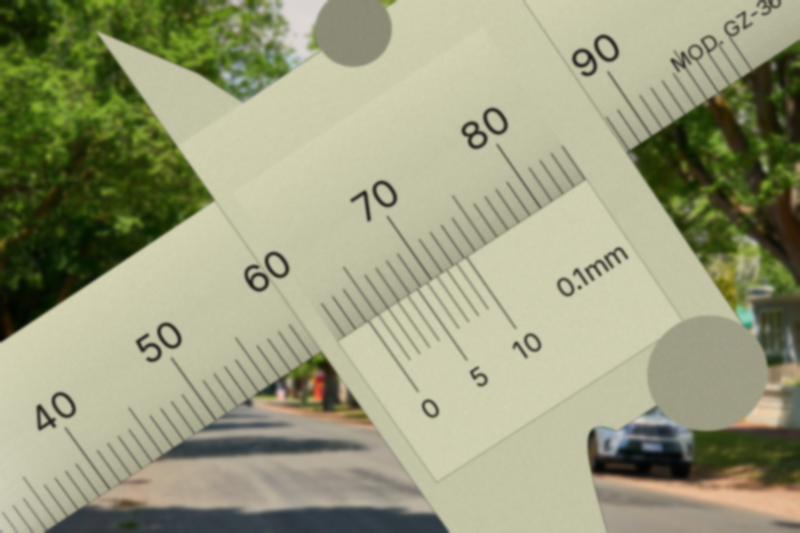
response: 64.2; mm
